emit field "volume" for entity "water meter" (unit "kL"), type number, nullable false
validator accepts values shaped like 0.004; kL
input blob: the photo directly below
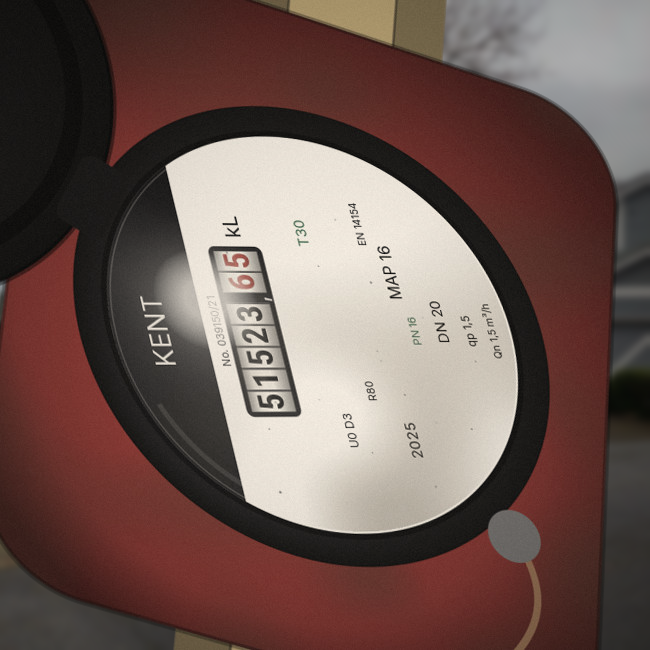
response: 51523.65; kL
